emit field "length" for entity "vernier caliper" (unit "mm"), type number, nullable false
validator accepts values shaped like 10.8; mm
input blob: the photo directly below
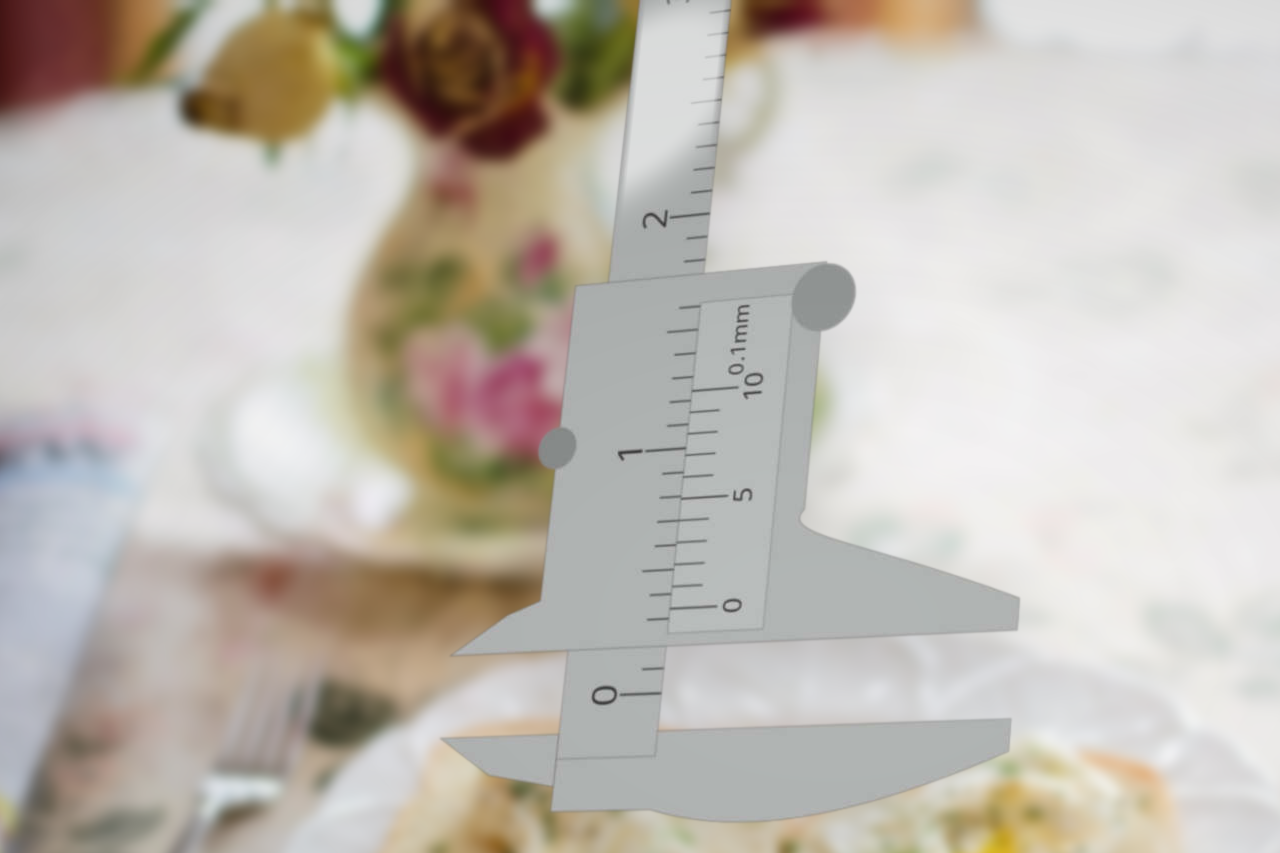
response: 3.4; mm
